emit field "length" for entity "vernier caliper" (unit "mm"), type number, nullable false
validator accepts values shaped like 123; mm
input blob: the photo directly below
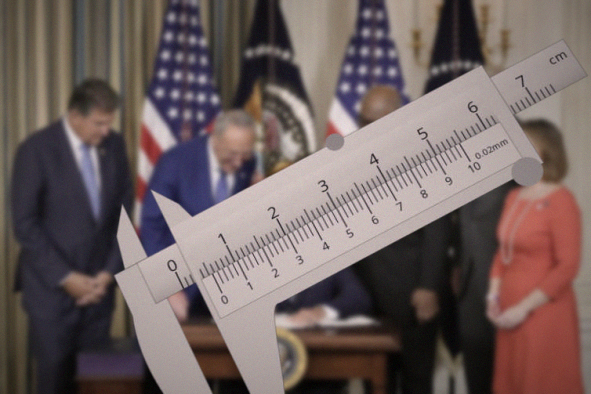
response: 5.6; mm
